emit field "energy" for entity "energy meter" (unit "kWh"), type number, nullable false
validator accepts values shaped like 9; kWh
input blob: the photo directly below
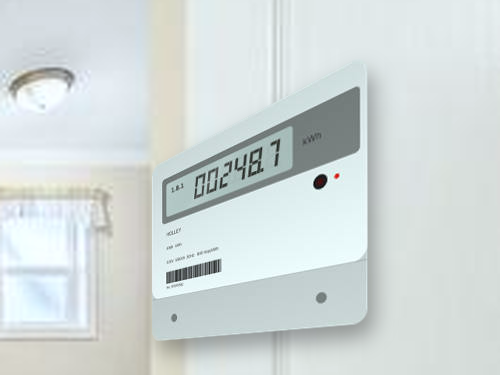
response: 248.7; kWh
